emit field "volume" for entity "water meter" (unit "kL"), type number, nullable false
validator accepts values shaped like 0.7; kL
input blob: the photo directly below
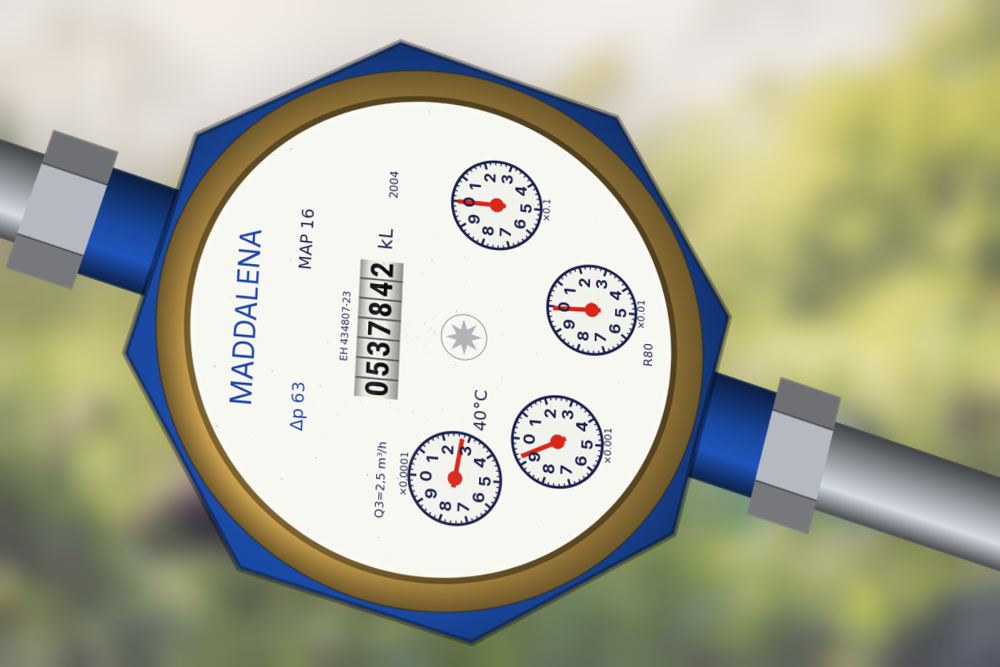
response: 537841.9992; kL
